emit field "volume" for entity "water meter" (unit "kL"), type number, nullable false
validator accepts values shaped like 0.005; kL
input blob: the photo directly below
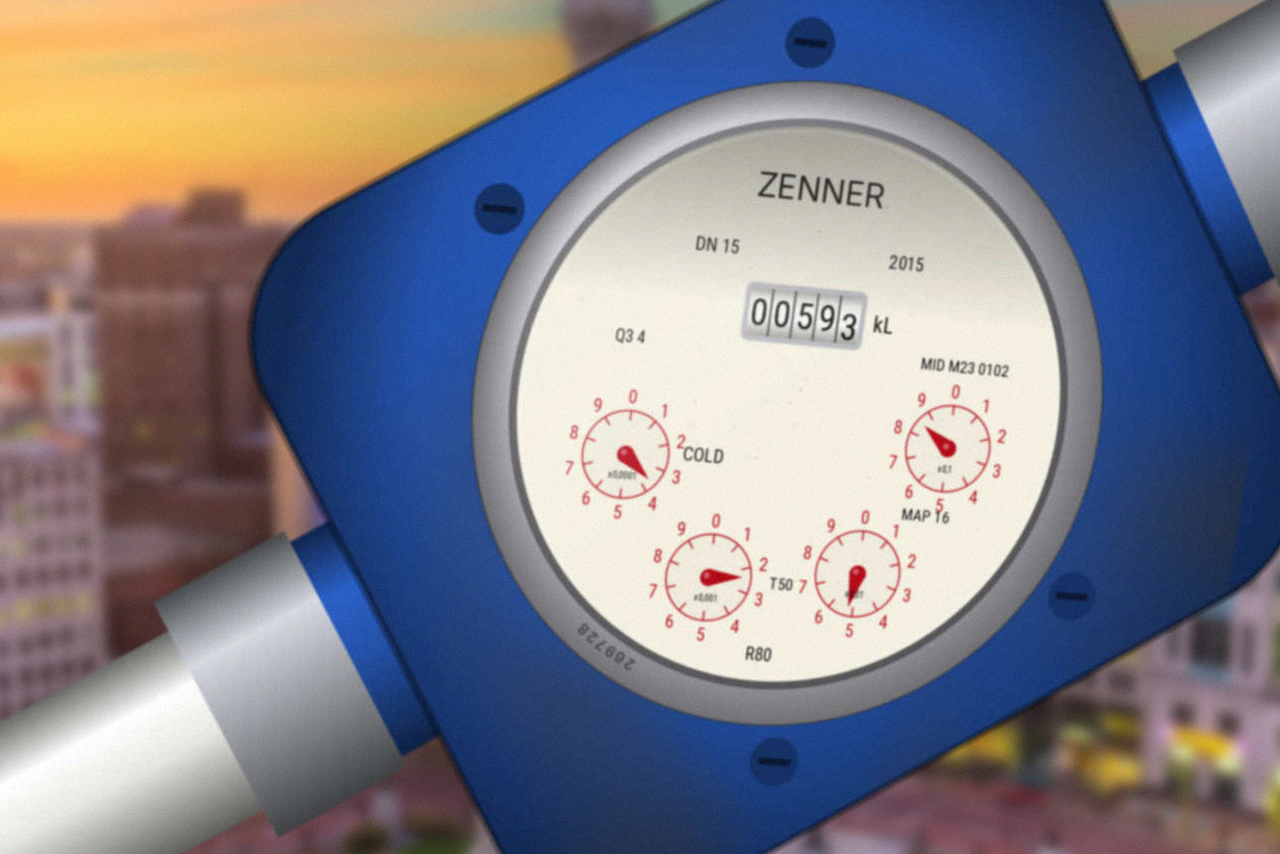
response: 592.8523; kL
